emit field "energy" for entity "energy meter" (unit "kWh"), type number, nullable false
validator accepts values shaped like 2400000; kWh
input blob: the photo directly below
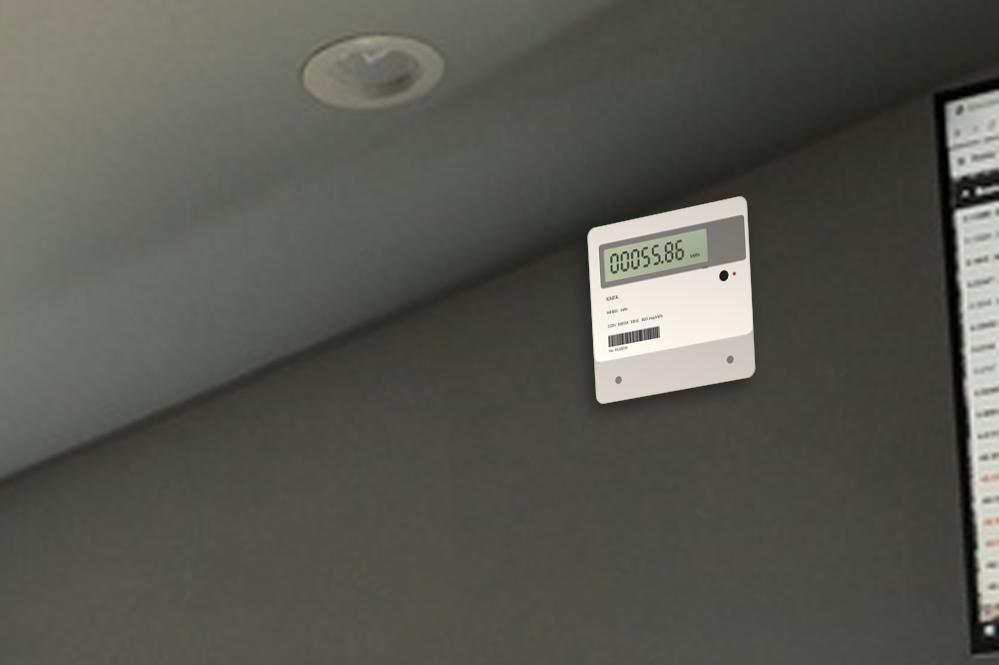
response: 55.86; kWh
